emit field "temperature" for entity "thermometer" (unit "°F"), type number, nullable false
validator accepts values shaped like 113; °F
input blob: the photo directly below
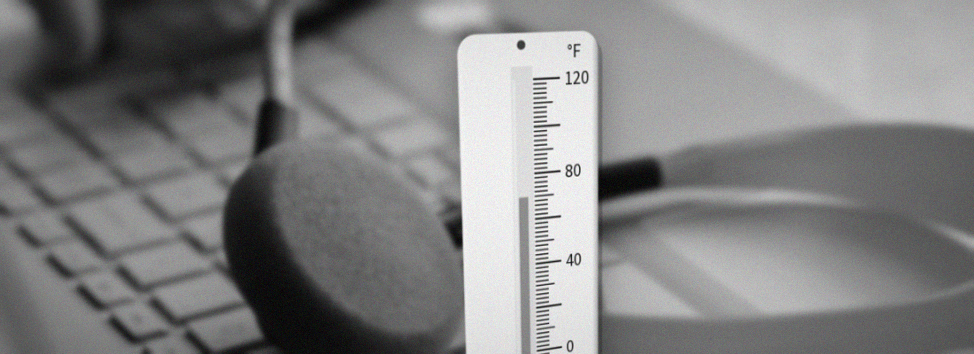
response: 70; °F
